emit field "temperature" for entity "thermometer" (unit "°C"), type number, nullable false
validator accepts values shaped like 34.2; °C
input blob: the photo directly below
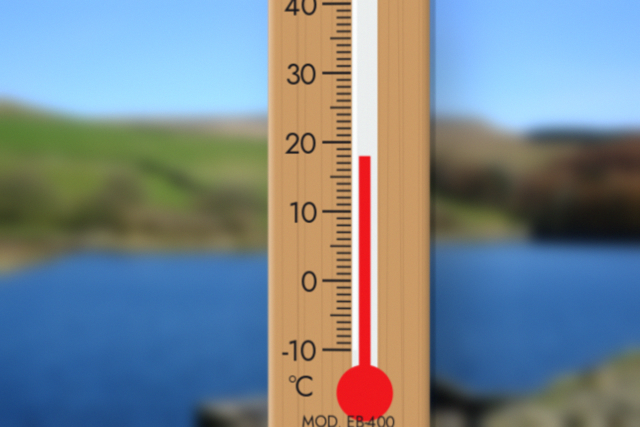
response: 18; °C
